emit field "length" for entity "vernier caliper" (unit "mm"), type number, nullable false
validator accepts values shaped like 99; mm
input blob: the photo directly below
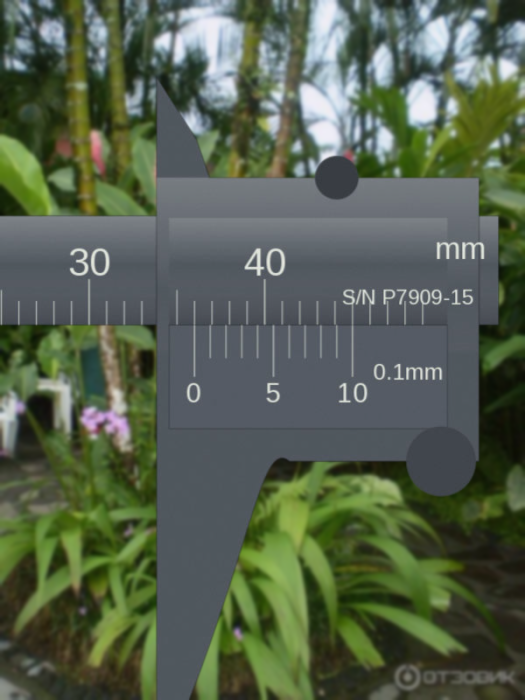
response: 36.0; mm
